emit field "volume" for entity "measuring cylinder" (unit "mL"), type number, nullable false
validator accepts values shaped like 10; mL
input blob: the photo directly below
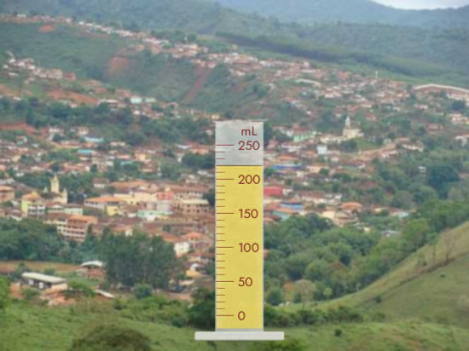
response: 220; mL
